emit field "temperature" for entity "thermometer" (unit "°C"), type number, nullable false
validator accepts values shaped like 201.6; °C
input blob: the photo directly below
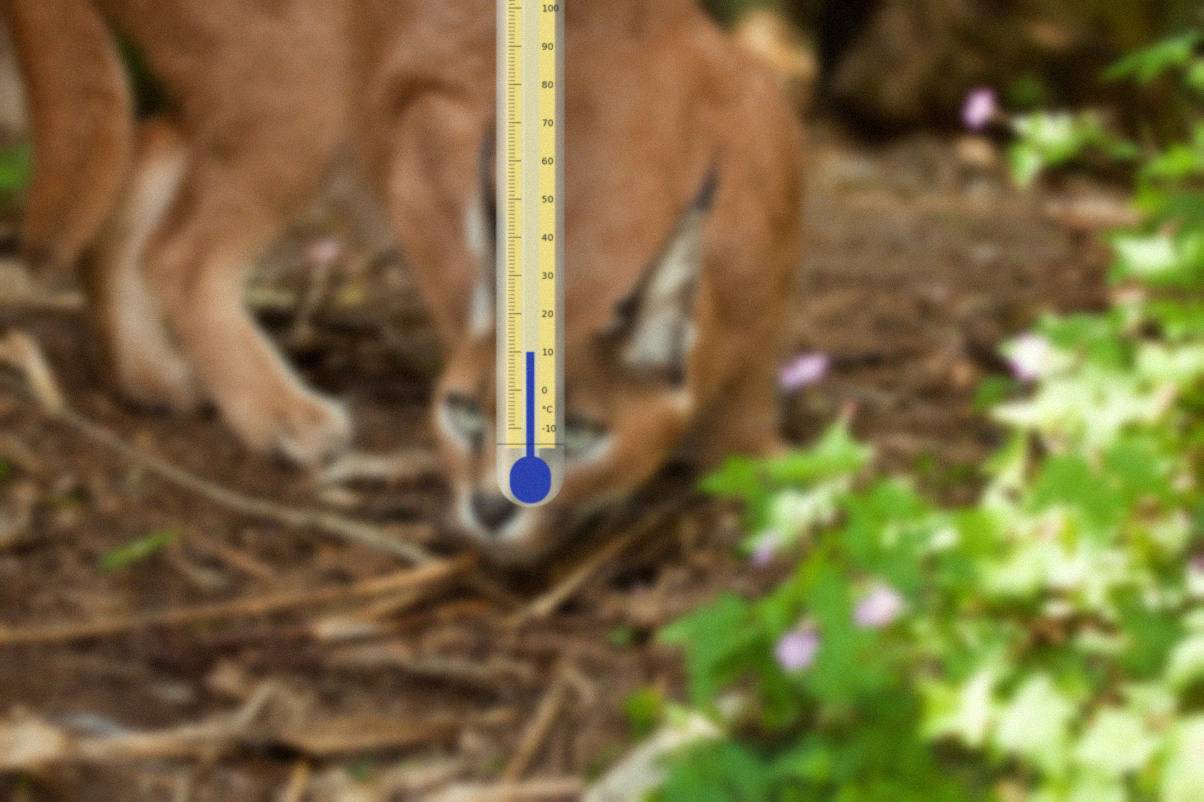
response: 10; °C
